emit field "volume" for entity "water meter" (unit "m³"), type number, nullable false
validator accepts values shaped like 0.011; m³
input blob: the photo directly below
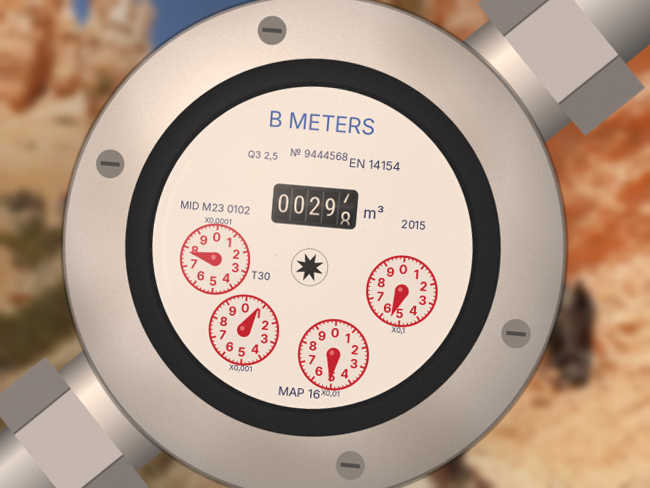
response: 297.5507; m³
